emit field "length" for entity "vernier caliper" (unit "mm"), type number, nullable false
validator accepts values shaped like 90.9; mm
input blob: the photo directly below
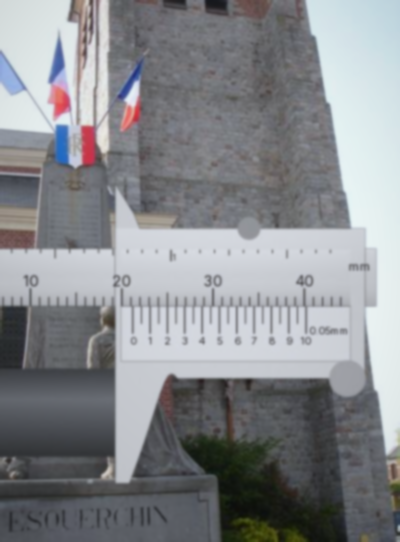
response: 21.2; mm
